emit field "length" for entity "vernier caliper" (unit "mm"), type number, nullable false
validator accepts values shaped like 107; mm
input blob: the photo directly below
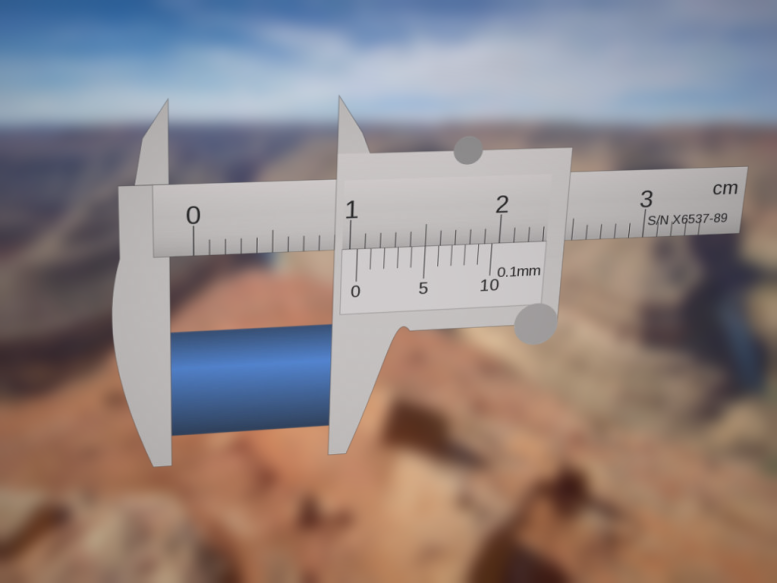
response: 10.5; mm
